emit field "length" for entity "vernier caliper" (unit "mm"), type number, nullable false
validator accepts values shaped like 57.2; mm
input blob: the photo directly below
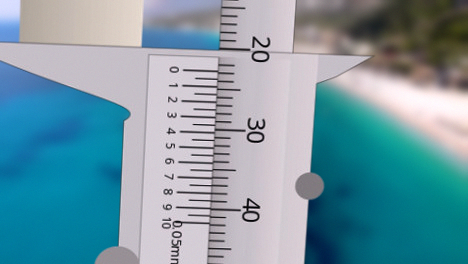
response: 22.8; mm
